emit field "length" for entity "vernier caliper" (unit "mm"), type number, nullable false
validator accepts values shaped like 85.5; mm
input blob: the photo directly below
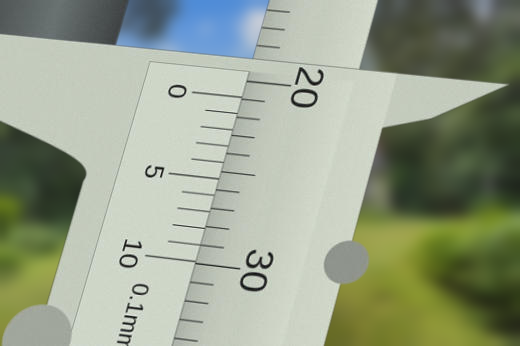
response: 20.9; mm
